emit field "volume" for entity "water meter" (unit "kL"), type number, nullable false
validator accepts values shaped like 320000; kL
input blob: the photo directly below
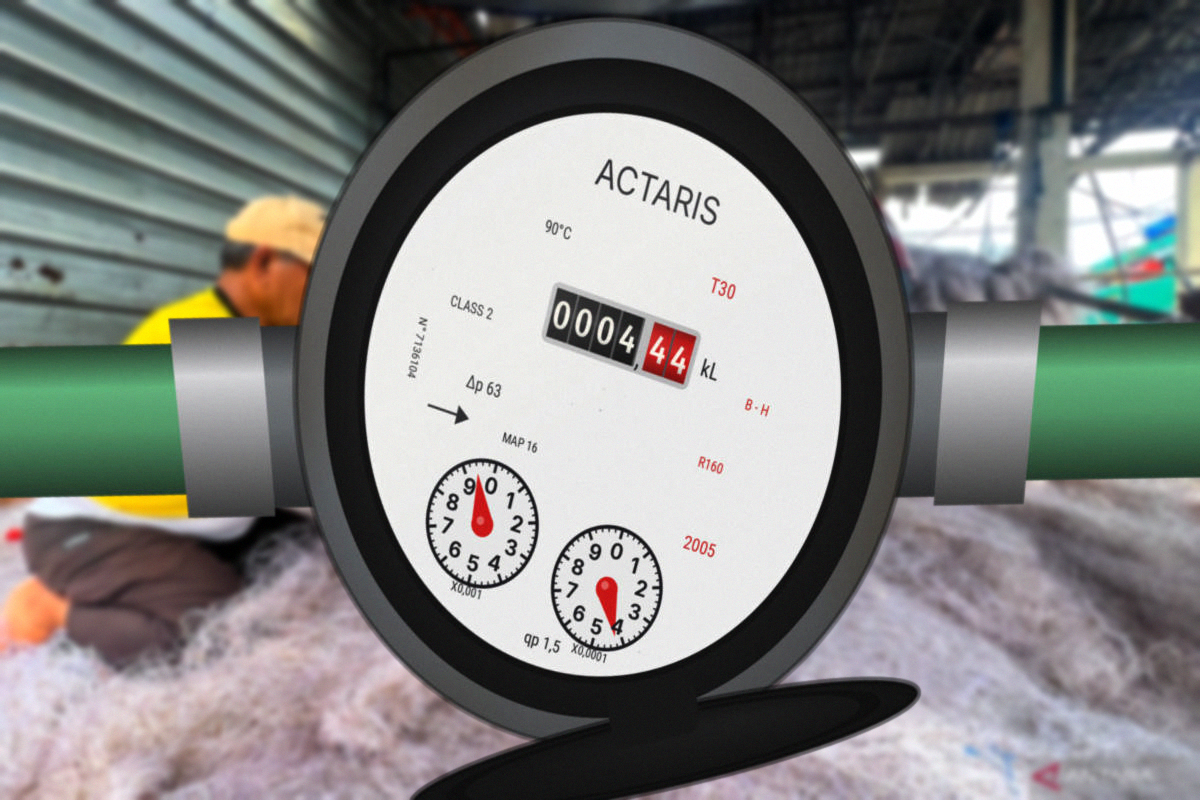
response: 4.4394; kL
